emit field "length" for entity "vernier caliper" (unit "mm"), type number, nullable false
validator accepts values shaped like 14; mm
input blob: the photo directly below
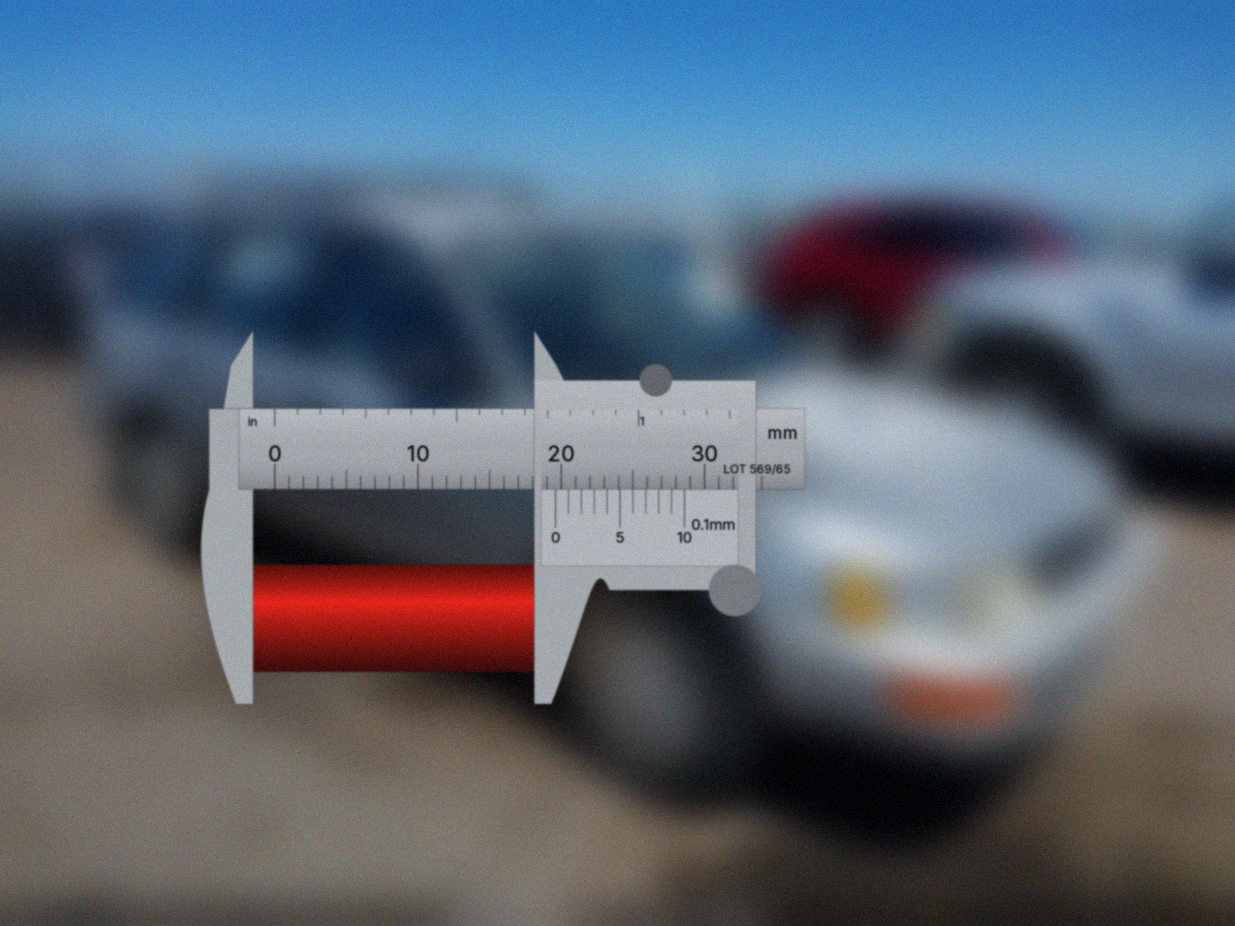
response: 19.6; mm
